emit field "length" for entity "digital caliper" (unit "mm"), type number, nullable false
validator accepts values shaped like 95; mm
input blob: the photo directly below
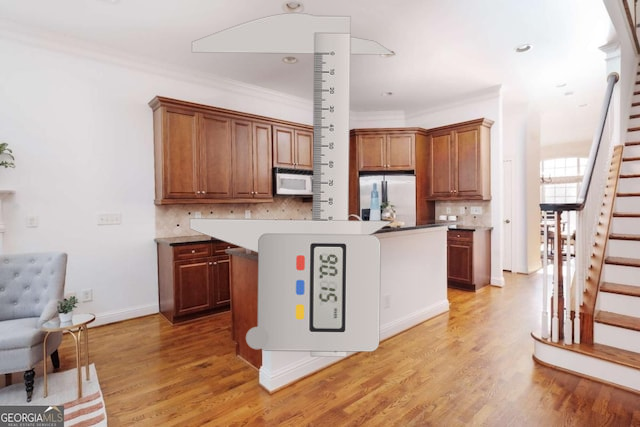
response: 90.15; mm
